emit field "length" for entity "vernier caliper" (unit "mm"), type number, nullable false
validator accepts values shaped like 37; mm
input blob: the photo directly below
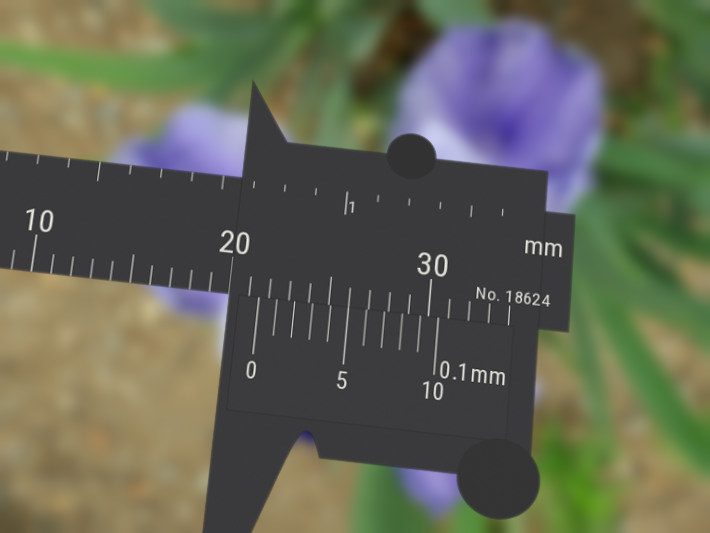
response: 21.5; mm
